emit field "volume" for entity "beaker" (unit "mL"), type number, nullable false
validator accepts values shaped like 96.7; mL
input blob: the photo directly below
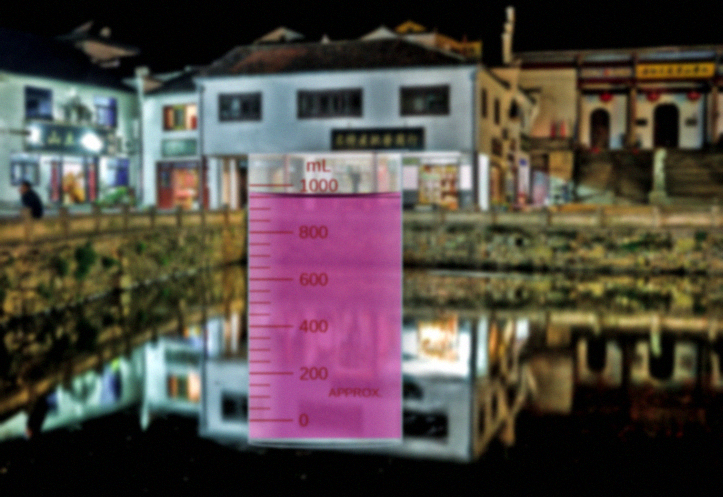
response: 950; mL
